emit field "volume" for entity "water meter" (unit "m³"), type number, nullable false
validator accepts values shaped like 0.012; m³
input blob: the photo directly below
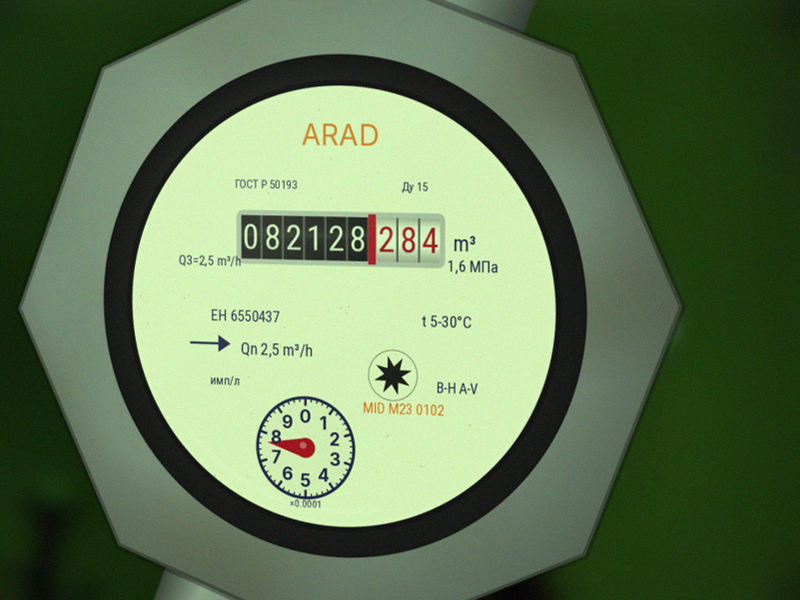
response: 82128.2847; m³
